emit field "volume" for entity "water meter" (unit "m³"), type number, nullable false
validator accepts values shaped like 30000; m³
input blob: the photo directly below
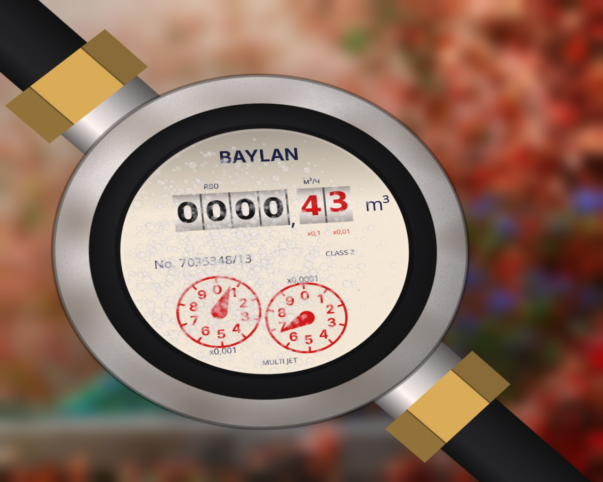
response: 0.4306; m³
